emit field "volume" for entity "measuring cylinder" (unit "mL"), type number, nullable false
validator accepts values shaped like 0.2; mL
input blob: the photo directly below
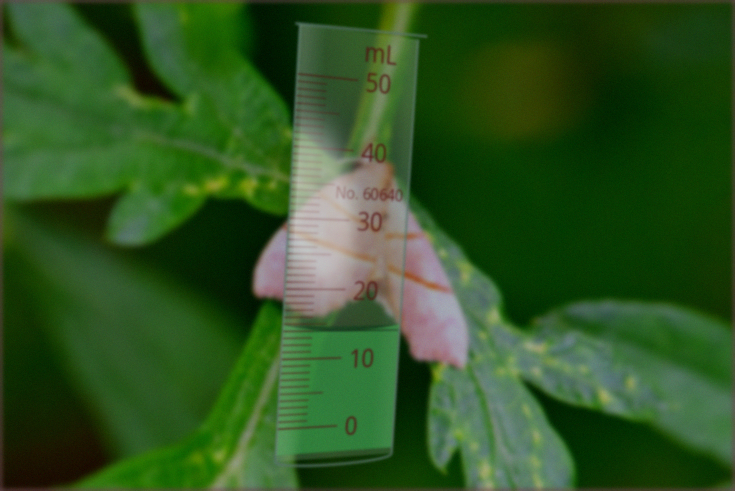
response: 14; mL
